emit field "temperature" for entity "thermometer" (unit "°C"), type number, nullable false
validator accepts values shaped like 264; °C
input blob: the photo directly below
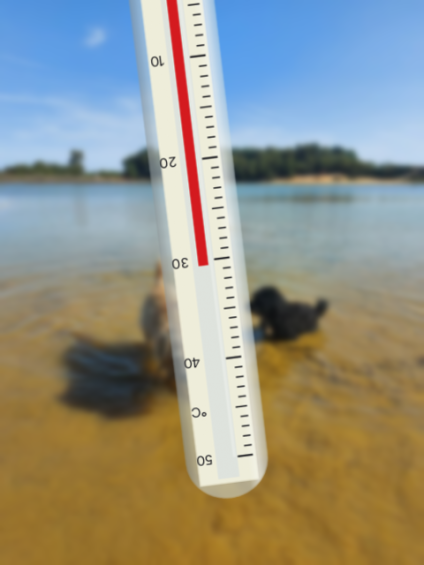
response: 30.5; °C
